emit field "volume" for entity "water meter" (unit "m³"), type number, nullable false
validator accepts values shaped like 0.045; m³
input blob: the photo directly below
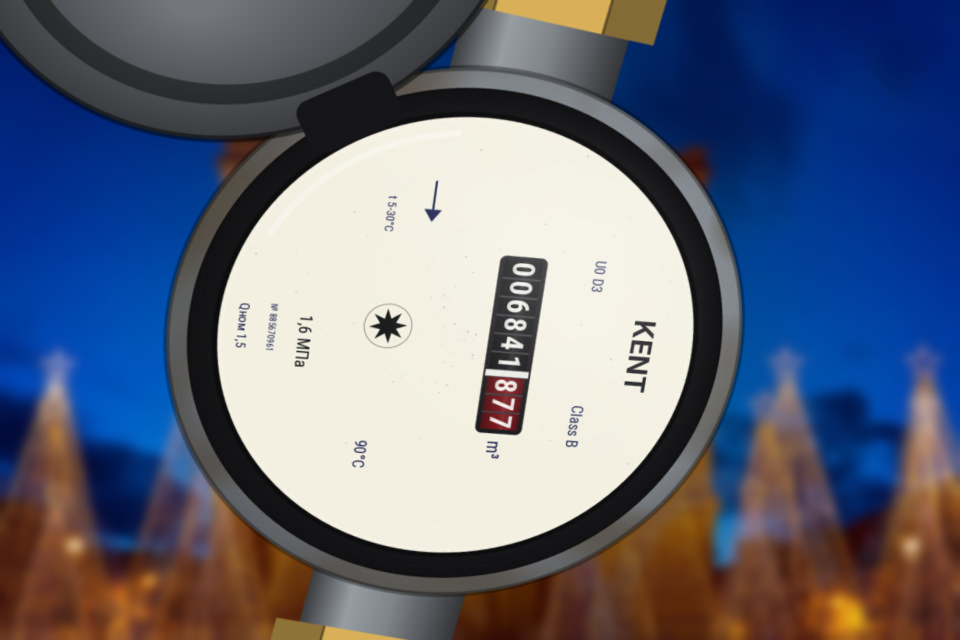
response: 6841.877; m³
